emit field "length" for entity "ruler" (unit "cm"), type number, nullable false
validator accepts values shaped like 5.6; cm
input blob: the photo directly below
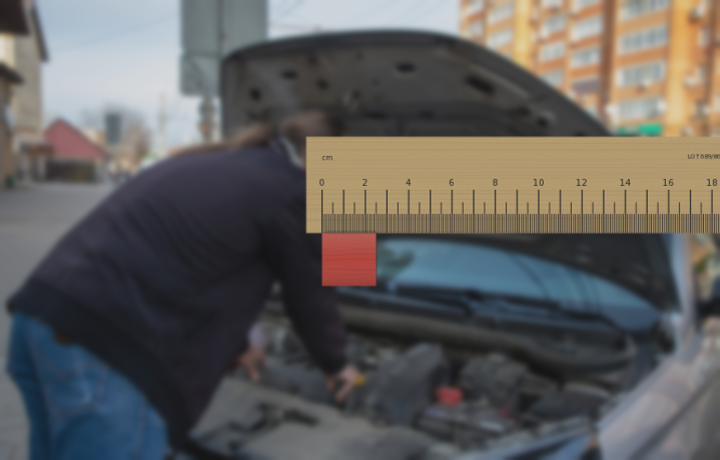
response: 2.5; cm
